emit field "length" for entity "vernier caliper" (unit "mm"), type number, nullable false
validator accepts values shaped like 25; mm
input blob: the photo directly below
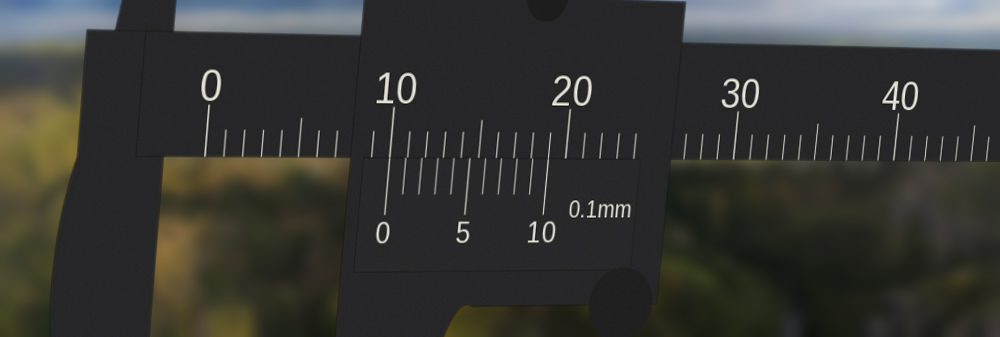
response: 10.0; mm
